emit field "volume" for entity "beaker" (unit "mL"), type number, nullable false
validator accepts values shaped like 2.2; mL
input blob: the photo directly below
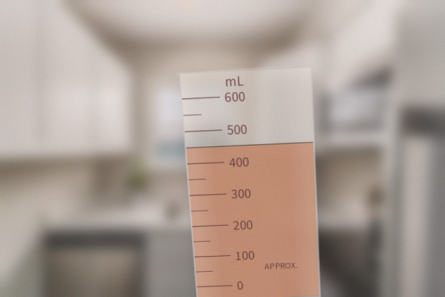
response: 450; mL
